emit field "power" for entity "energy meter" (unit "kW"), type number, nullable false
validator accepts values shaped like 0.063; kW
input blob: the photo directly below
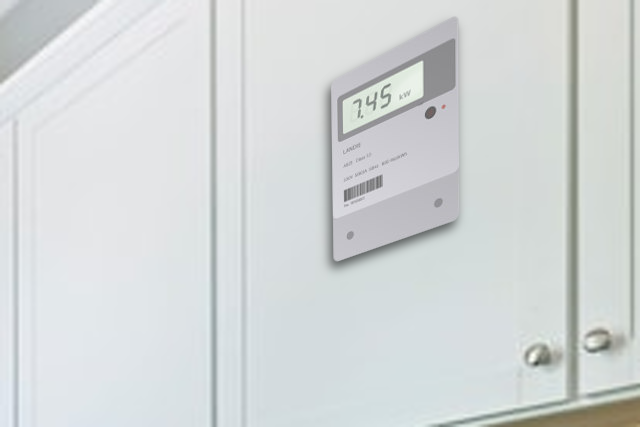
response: 7.45; kW
